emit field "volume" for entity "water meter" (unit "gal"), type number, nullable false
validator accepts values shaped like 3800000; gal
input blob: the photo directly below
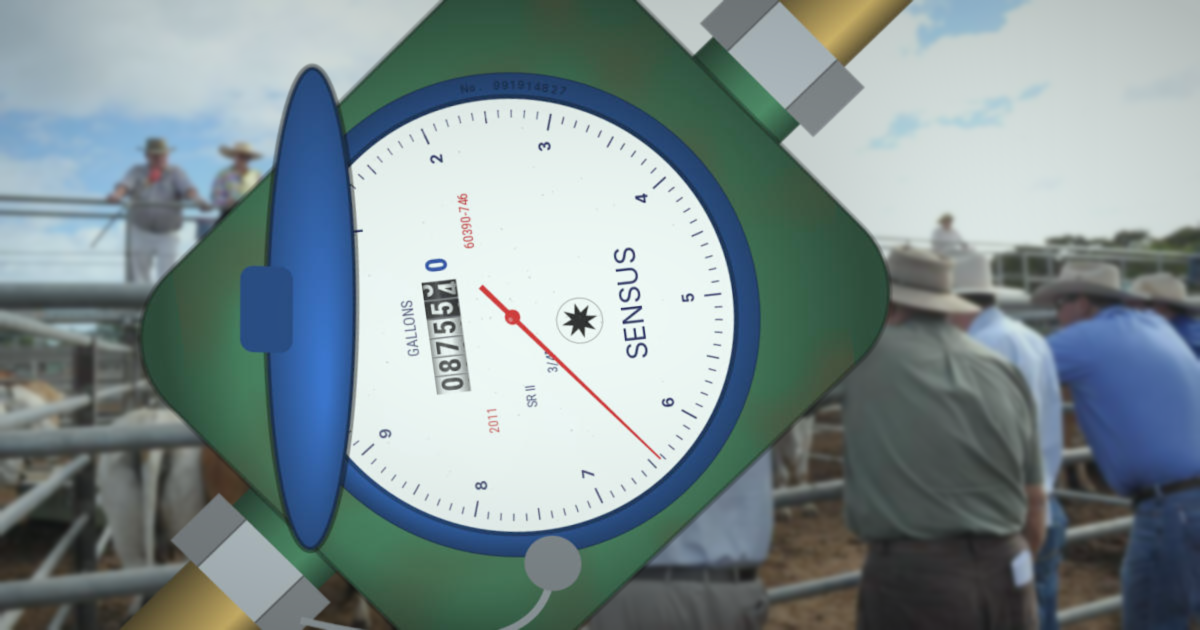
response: 875536.4; gal
